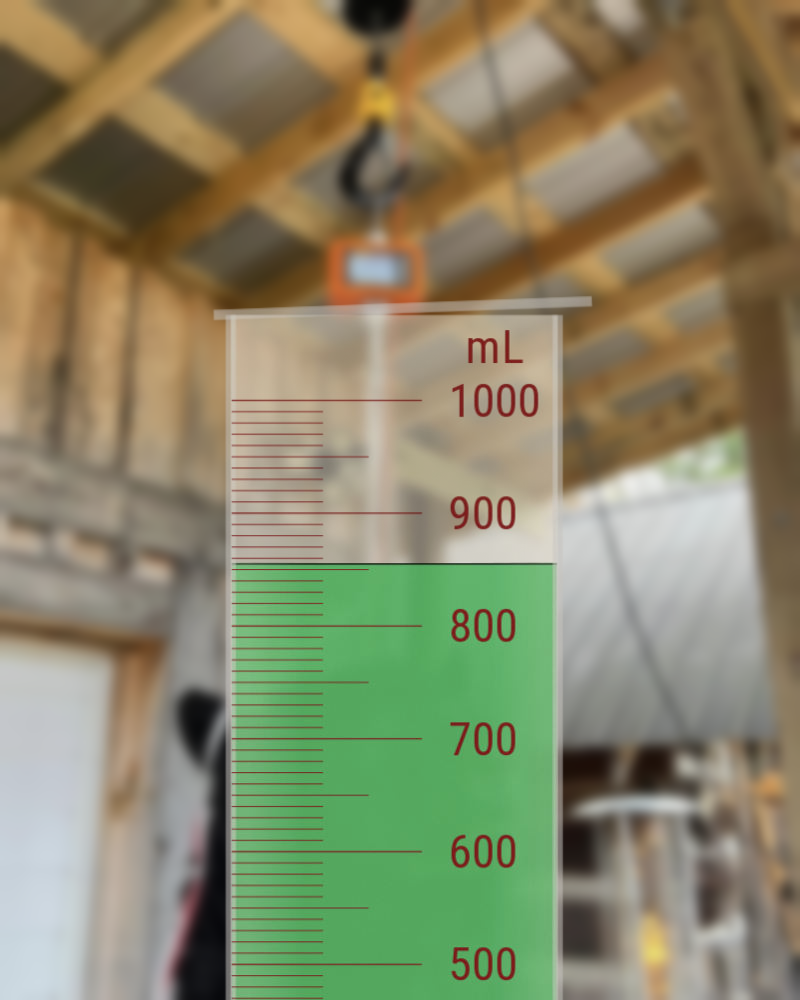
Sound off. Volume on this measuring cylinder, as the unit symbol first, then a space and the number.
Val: mL 855
